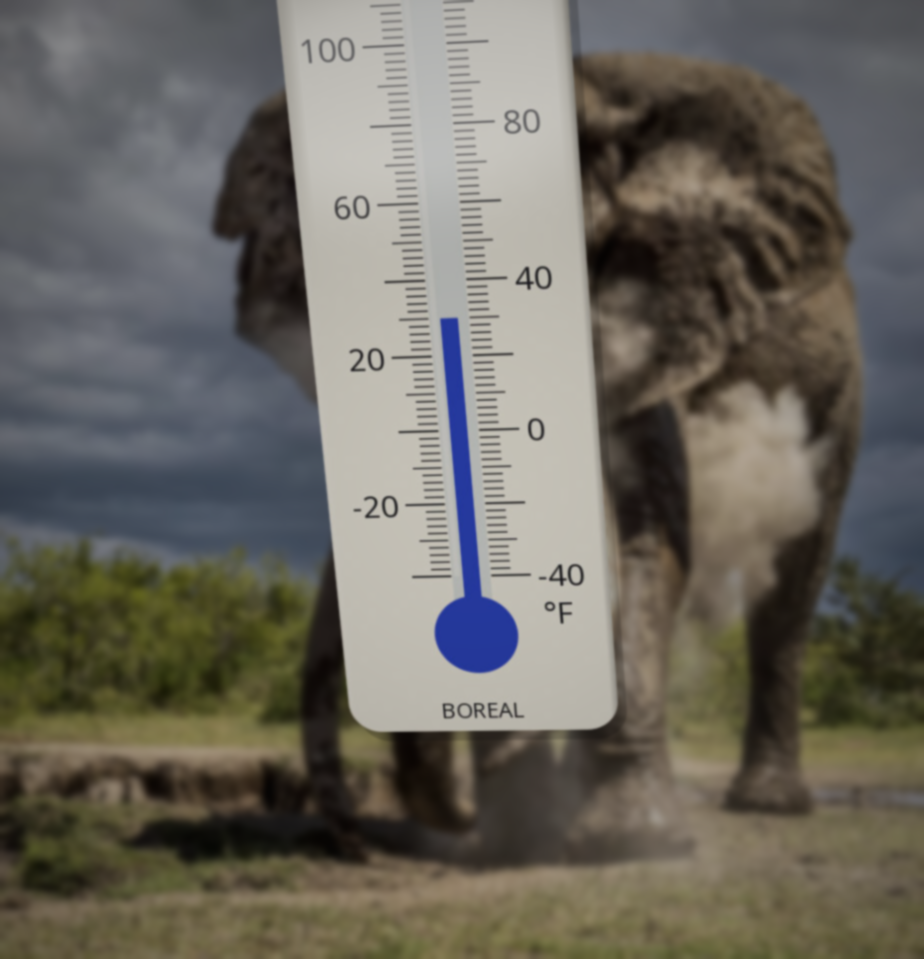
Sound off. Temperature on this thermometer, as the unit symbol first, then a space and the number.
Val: °F 30
